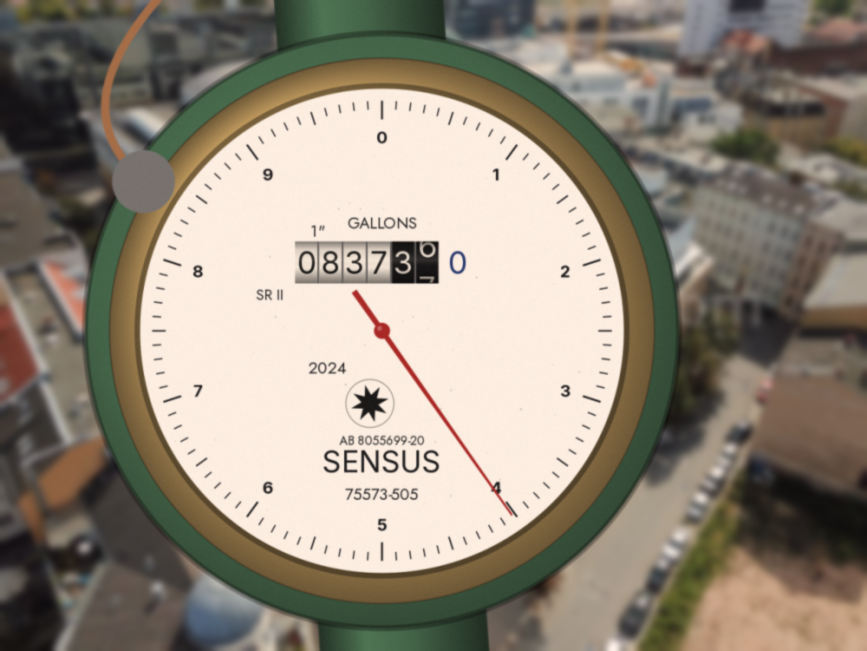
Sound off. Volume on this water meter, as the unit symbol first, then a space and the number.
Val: gal 837364.0
